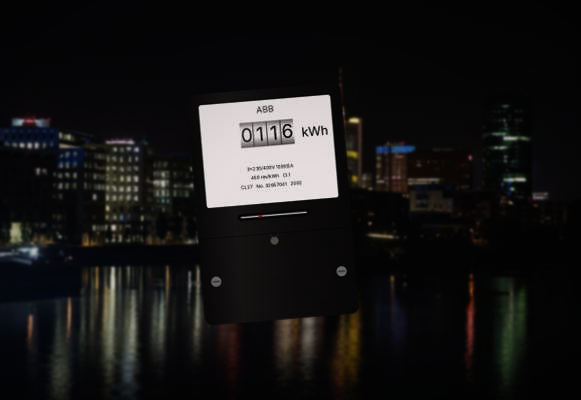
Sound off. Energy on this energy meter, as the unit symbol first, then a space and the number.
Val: kWh 116
